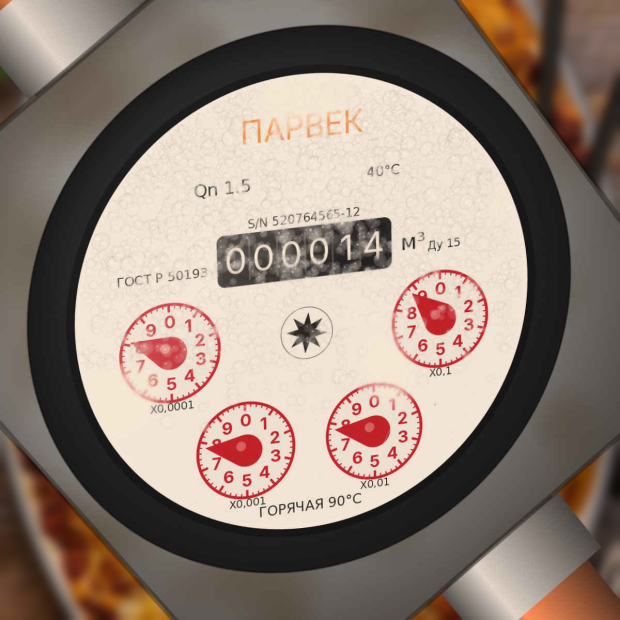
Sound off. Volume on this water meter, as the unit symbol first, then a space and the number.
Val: m³ 14.8778
